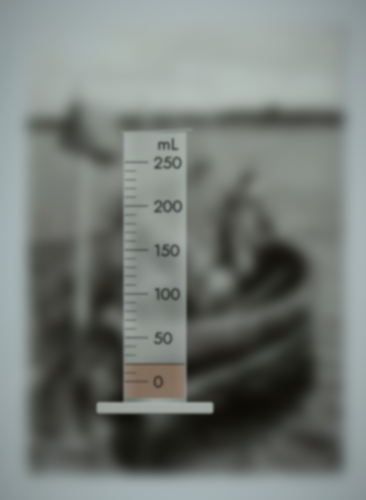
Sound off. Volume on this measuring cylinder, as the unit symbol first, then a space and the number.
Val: mL 20
